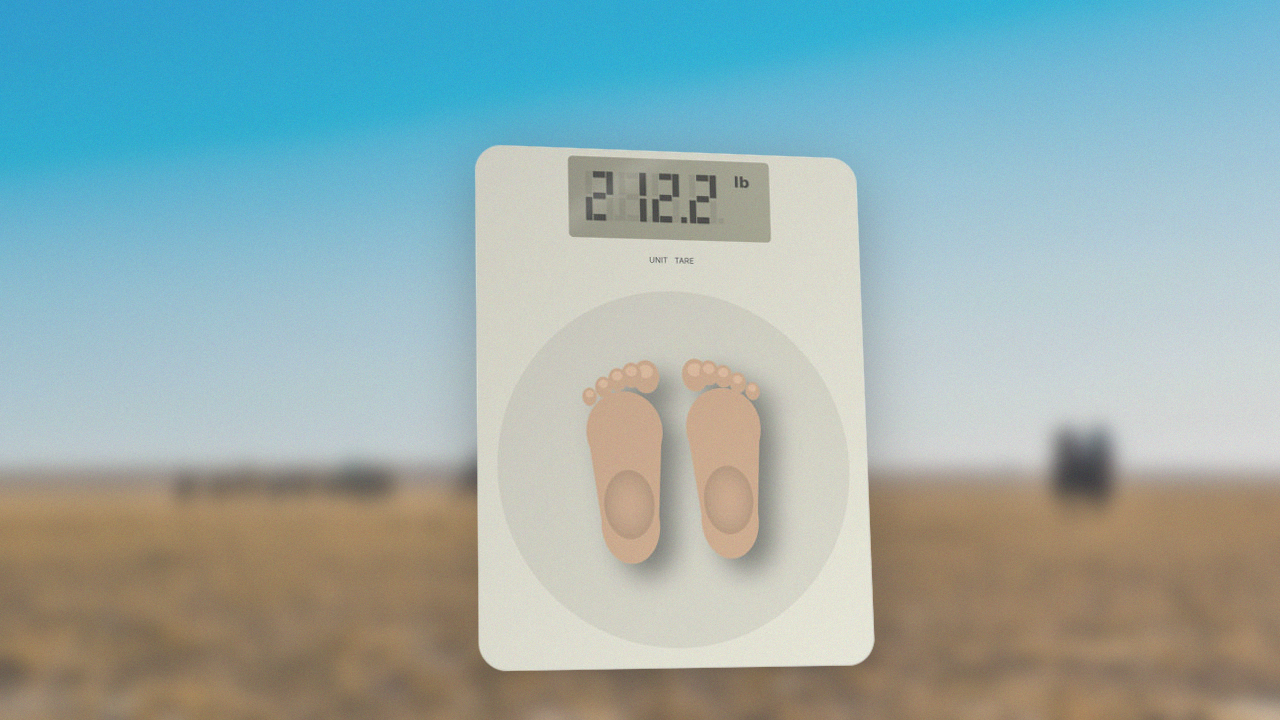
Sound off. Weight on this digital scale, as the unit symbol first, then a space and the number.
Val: lb 212.2
